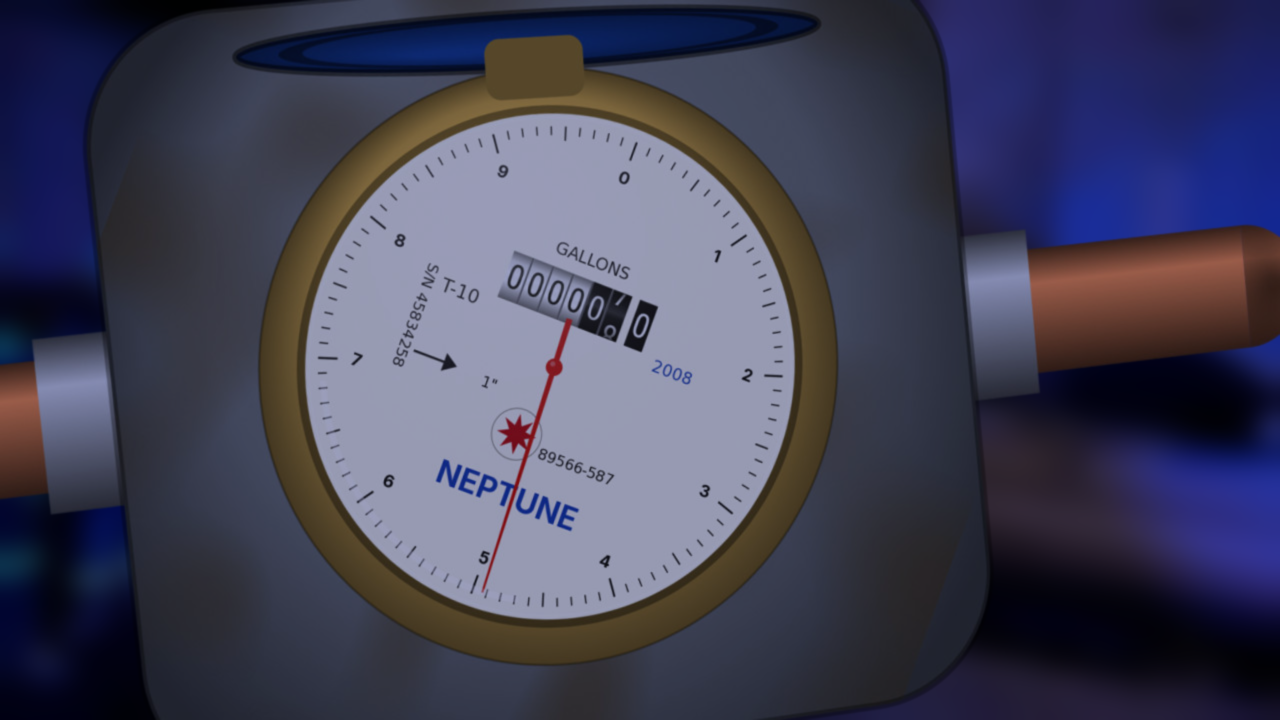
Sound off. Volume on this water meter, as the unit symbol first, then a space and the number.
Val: gal 74.9
